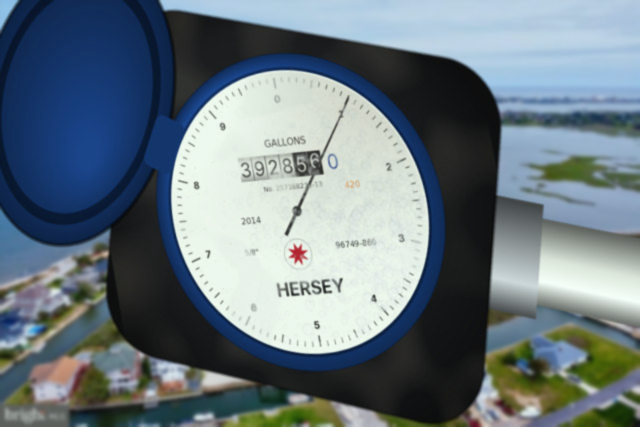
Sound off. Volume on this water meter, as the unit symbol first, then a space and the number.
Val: gal 3928561.0
